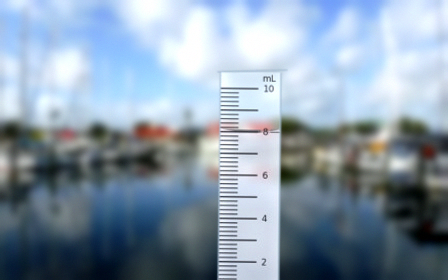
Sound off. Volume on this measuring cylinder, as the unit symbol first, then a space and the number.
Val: mL 8
